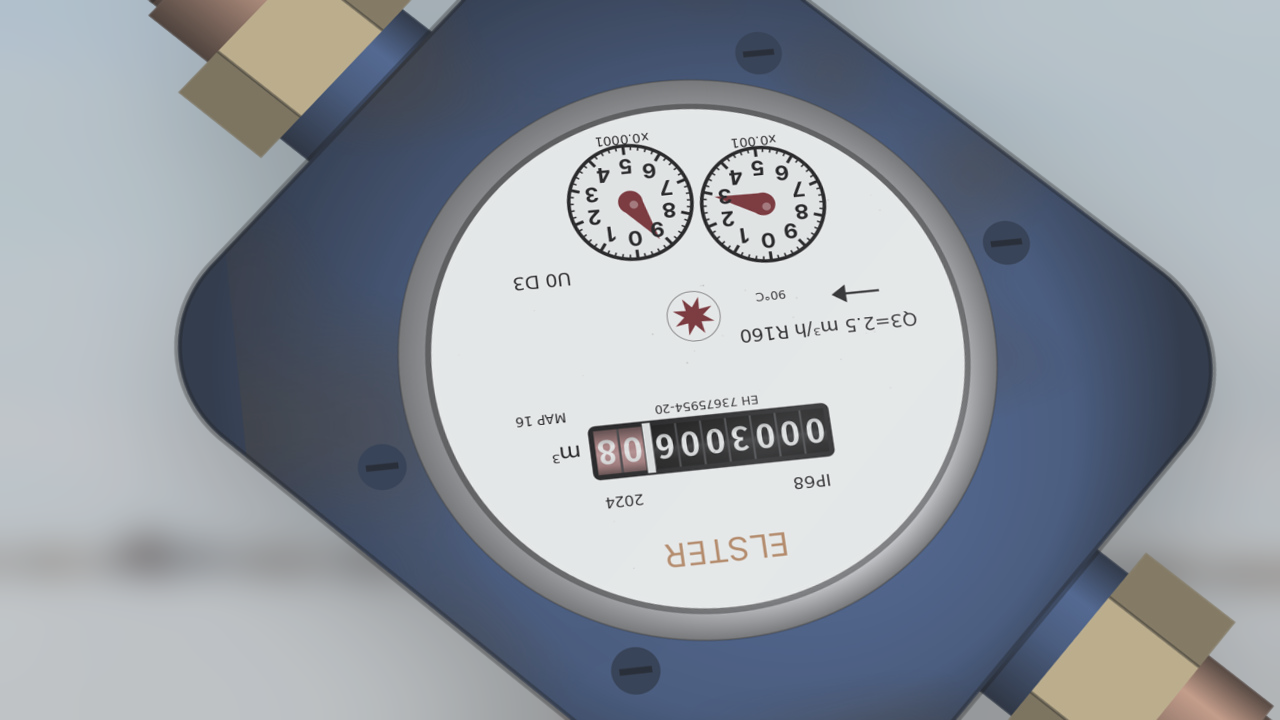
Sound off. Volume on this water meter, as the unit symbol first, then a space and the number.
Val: m³ 3006.0829
